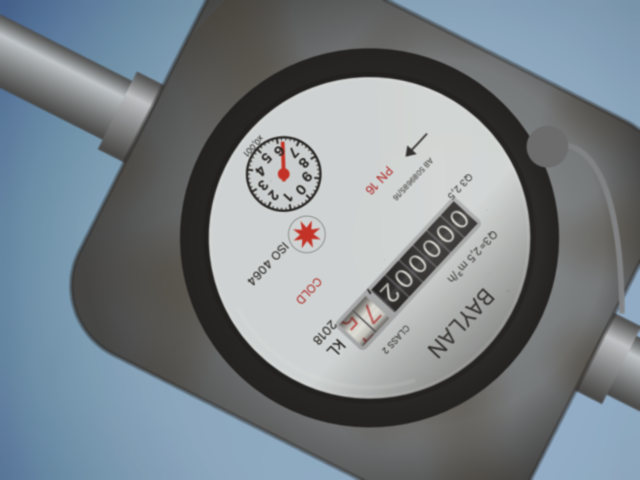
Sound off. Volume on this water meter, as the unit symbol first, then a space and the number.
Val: kL 2.746
